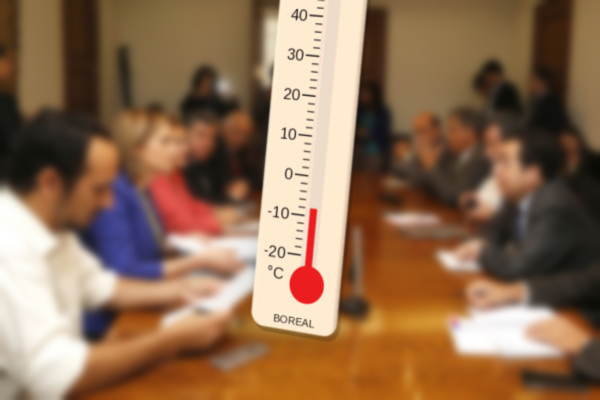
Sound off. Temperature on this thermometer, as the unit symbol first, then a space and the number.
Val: °C -8
